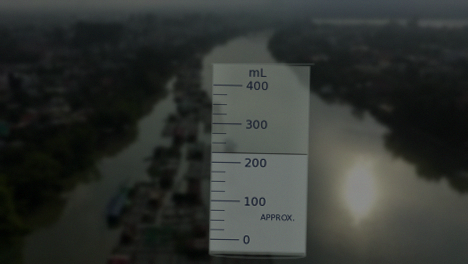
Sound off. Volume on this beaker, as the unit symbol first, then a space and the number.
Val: mL 225
